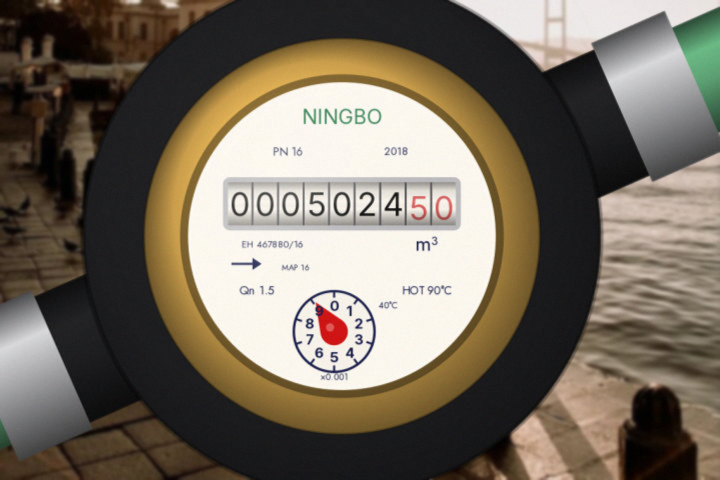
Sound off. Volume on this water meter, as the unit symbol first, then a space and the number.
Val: m³ 5024.499
